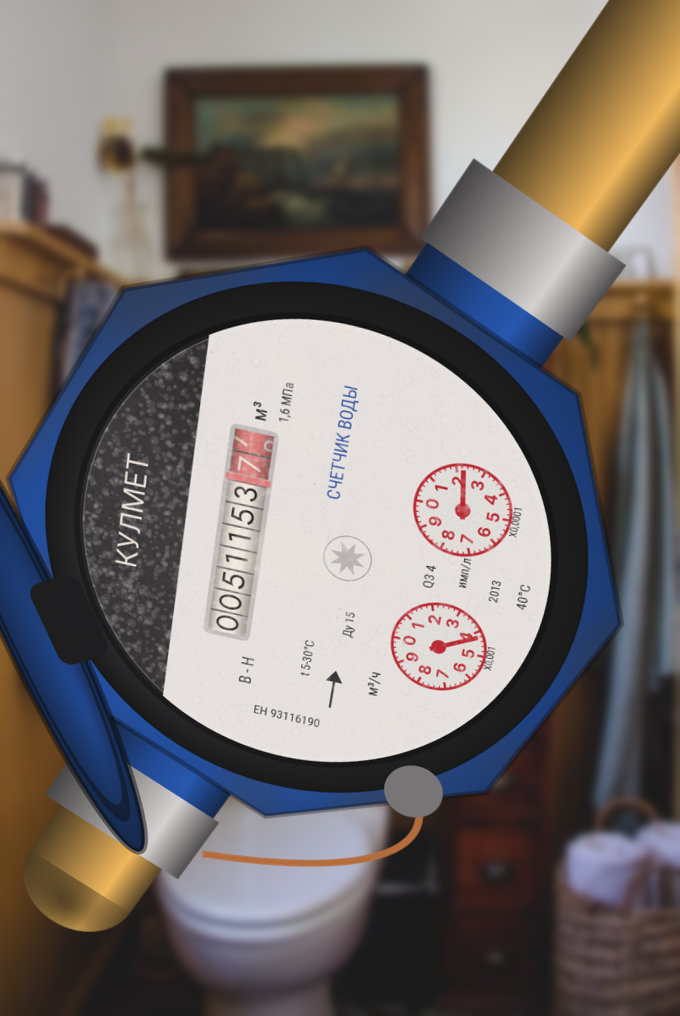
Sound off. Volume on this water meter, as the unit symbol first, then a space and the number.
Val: m³ 51153.7742
